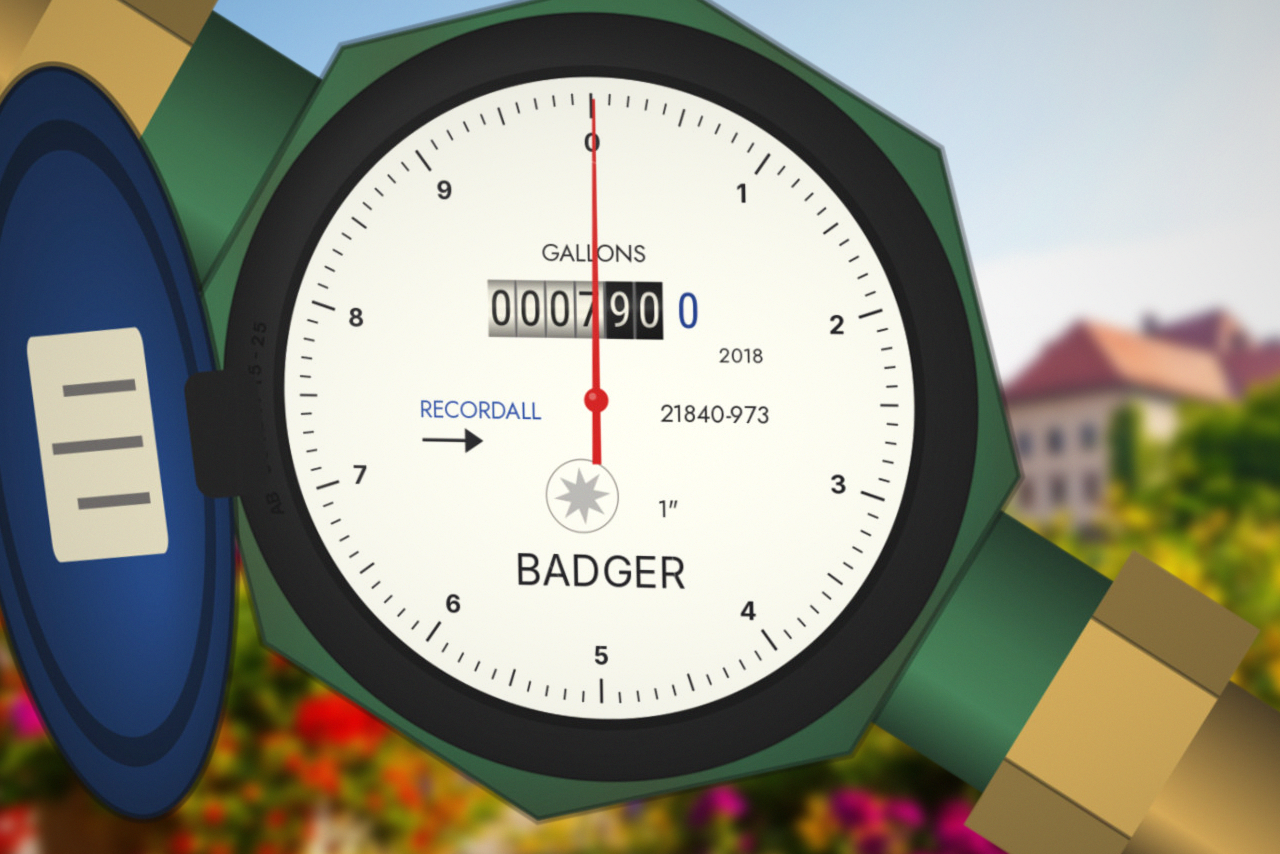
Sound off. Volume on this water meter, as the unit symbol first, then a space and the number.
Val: gal 7900.0
